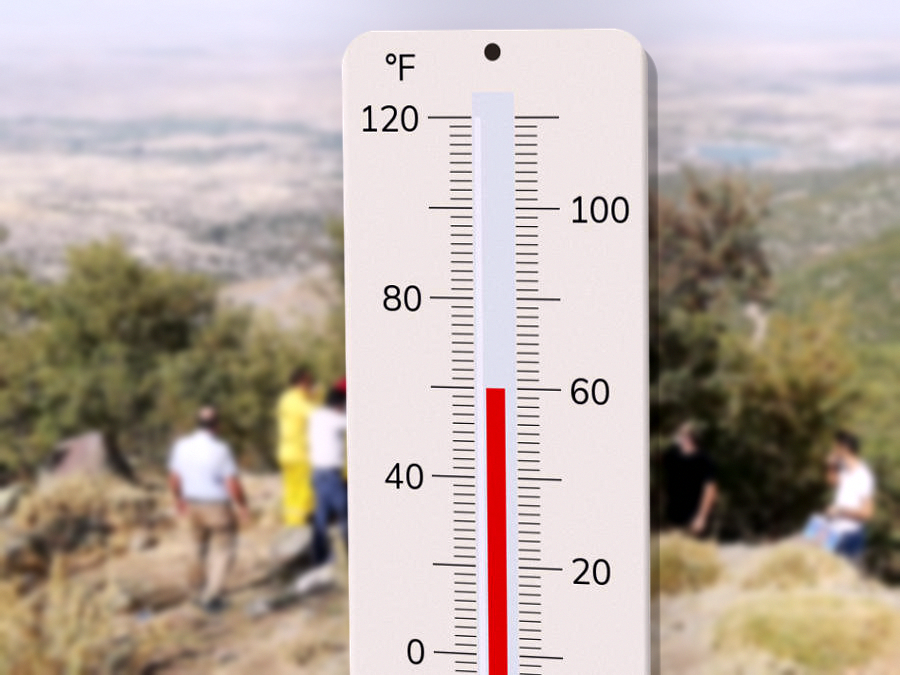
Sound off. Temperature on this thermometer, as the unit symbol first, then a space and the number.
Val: °F 60
